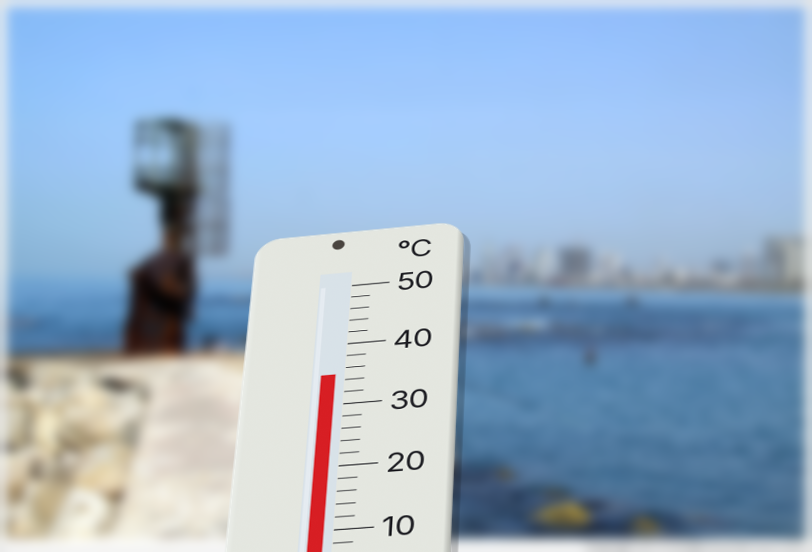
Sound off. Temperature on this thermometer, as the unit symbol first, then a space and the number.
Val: °C 35
